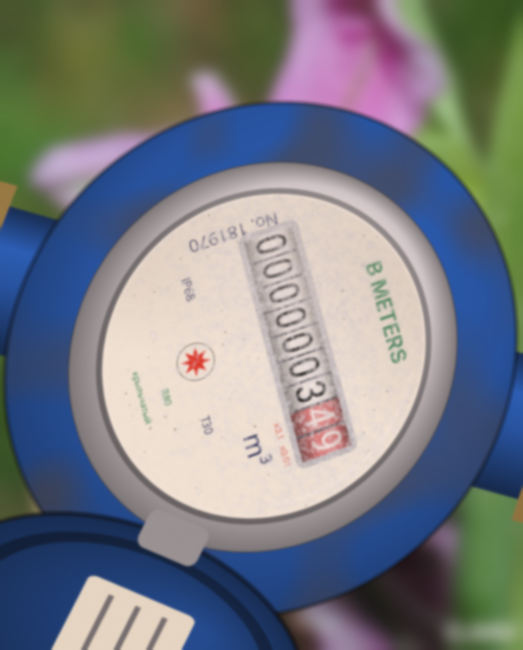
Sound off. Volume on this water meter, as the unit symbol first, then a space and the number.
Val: m³ 3.49
